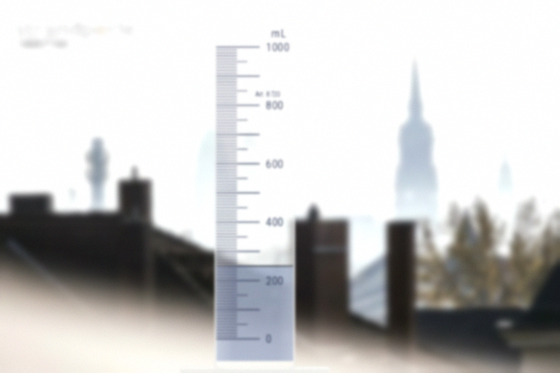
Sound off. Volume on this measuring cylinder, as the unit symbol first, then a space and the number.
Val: mL 250
